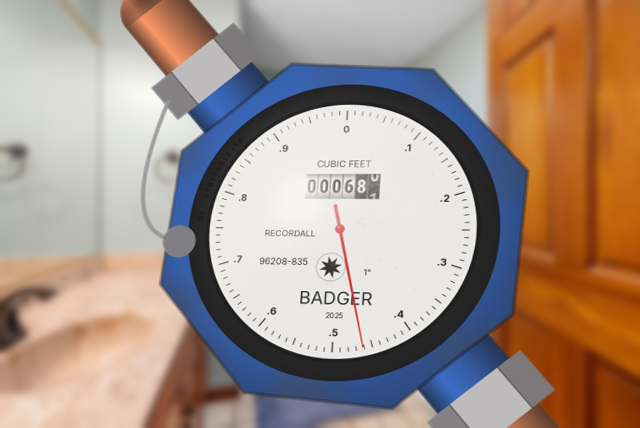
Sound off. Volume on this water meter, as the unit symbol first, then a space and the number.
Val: ft³ 680.46
